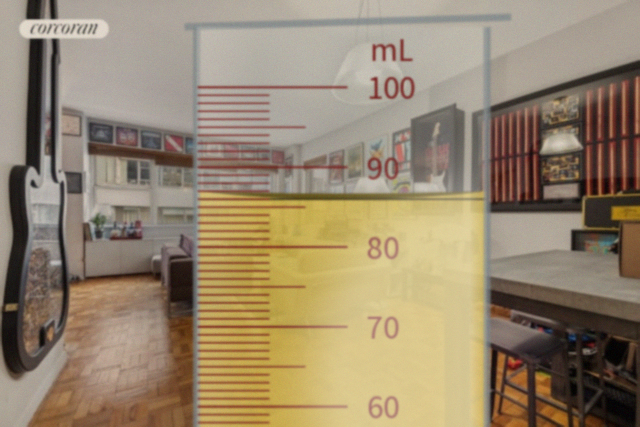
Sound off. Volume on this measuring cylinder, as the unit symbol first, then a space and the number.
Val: mL 86
